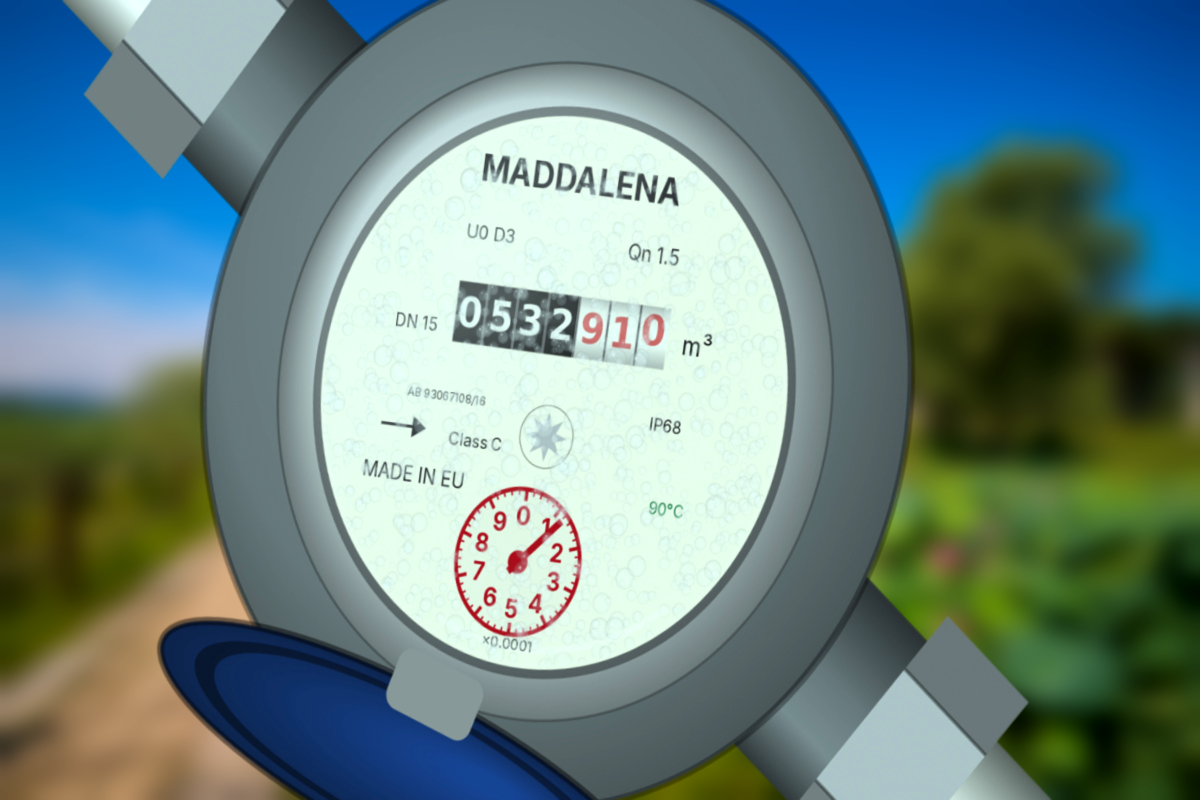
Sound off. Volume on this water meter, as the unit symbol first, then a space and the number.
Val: m³ 532.9101
